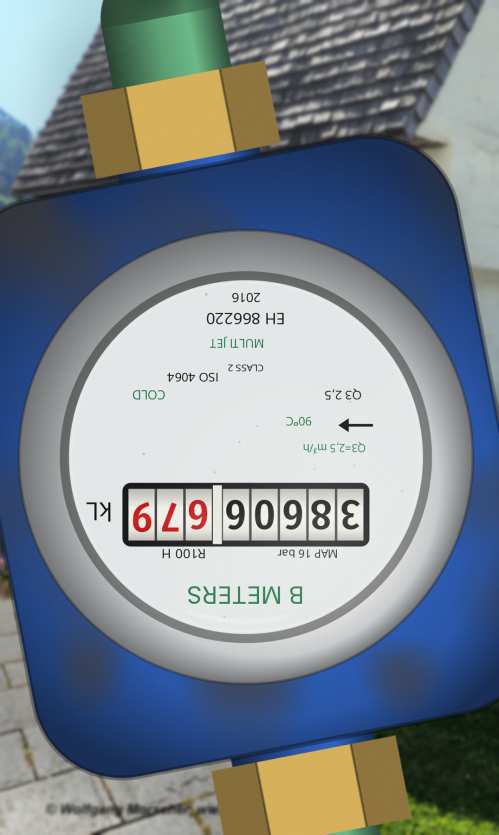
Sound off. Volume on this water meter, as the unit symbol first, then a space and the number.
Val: kL 38606.679
